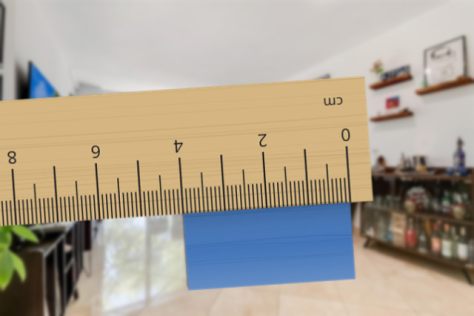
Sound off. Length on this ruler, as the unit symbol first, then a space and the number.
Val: cm 4
